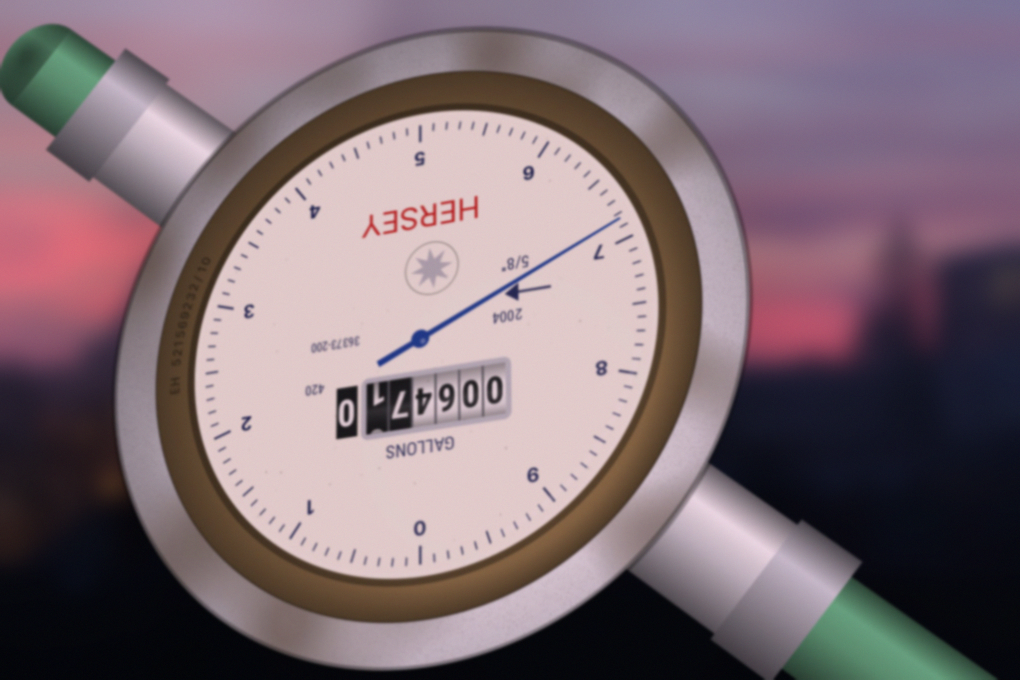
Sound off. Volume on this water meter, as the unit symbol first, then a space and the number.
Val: gal 64706.8
